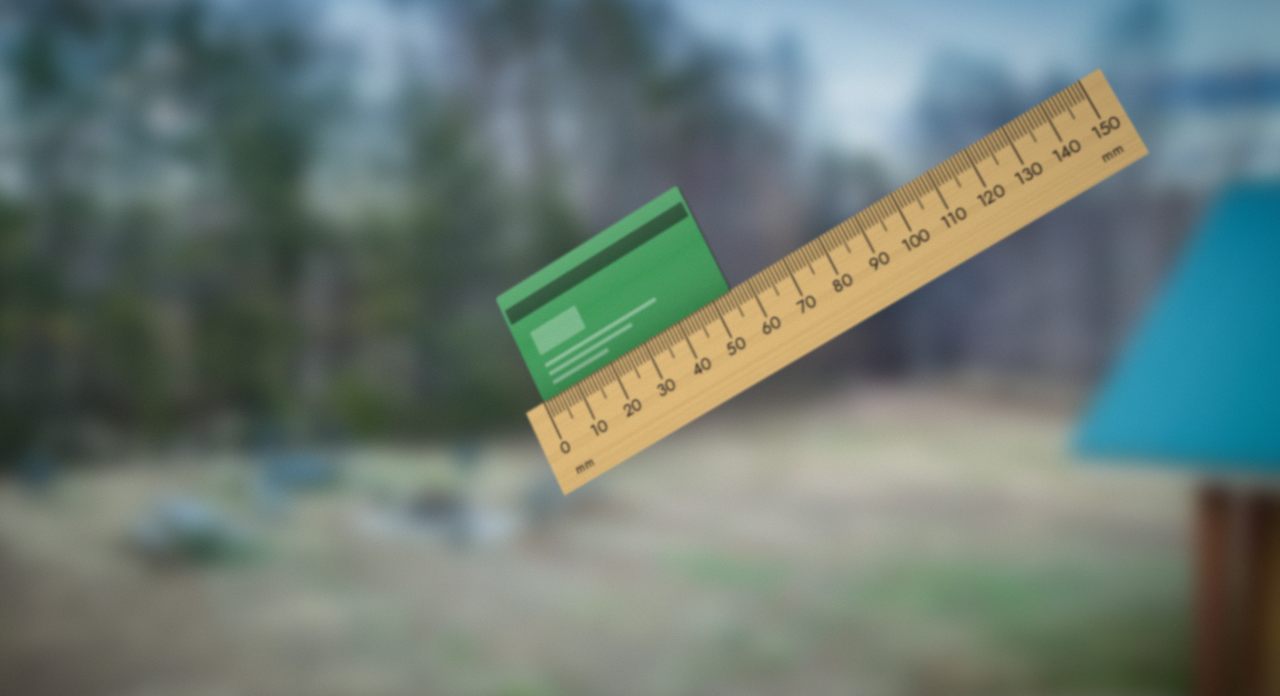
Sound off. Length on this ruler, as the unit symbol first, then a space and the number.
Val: mm 55
